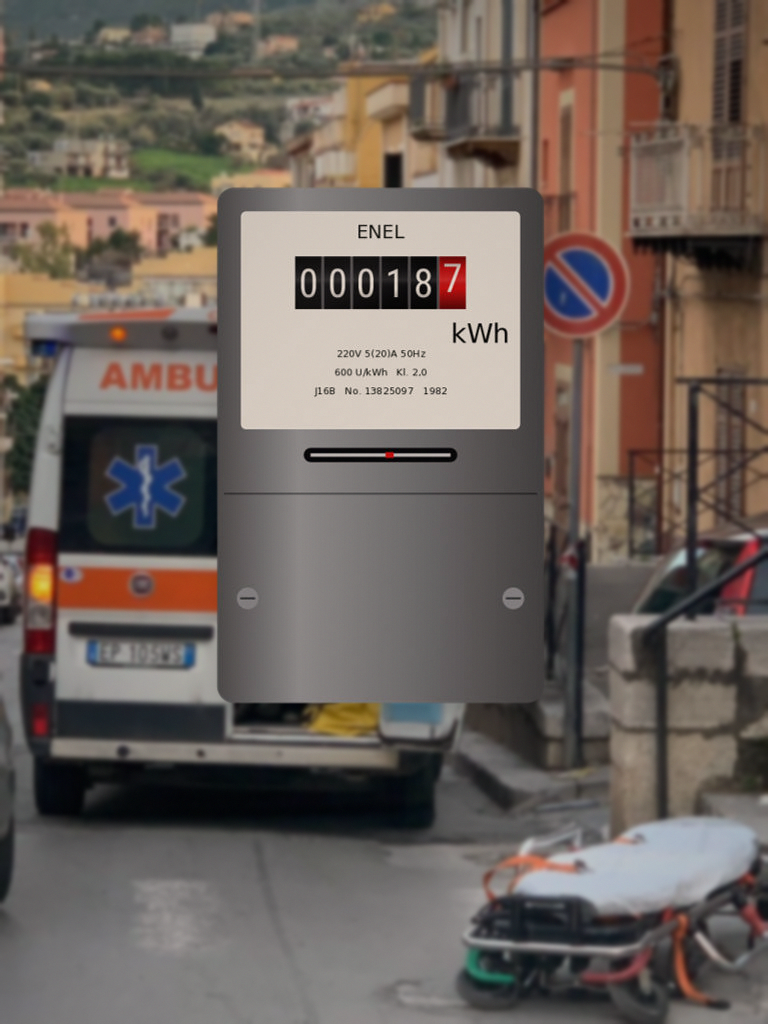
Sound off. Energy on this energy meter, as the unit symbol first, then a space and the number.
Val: kWh 18.7
